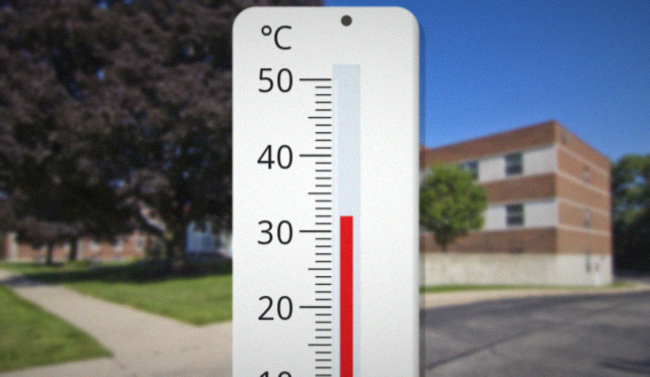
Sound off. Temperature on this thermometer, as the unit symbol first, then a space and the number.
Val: °C 32
